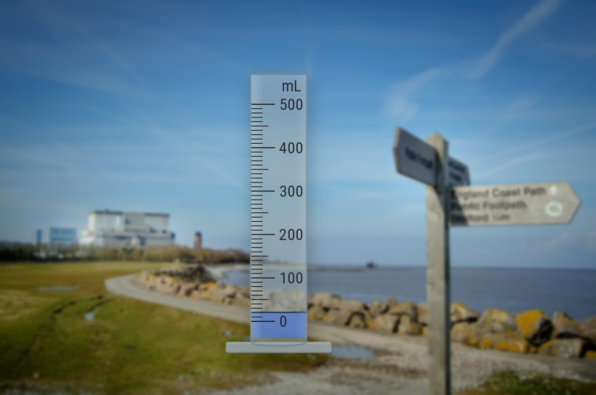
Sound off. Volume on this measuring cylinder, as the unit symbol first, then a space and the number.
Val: mL 20
